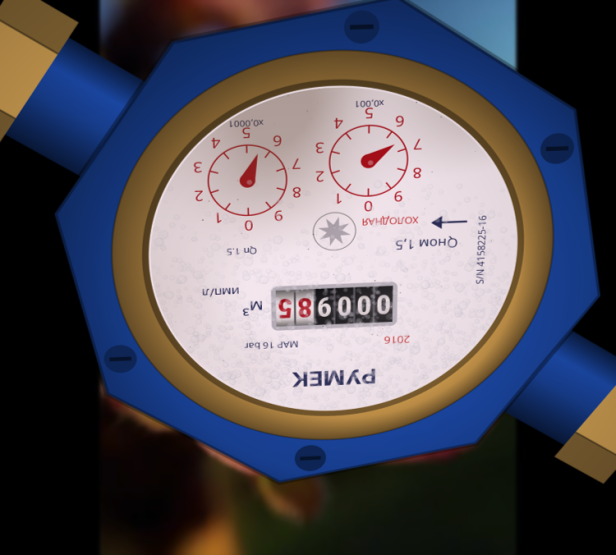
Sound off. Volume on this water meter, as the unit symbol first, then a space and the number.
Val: m³ 9.8565
